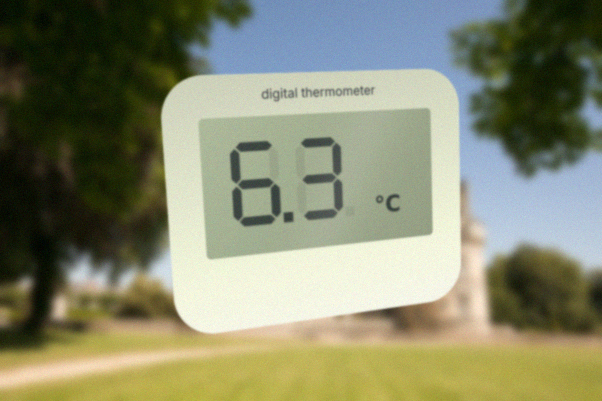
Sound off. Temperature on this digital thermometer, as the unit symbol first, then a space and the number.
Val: °C 6.3
